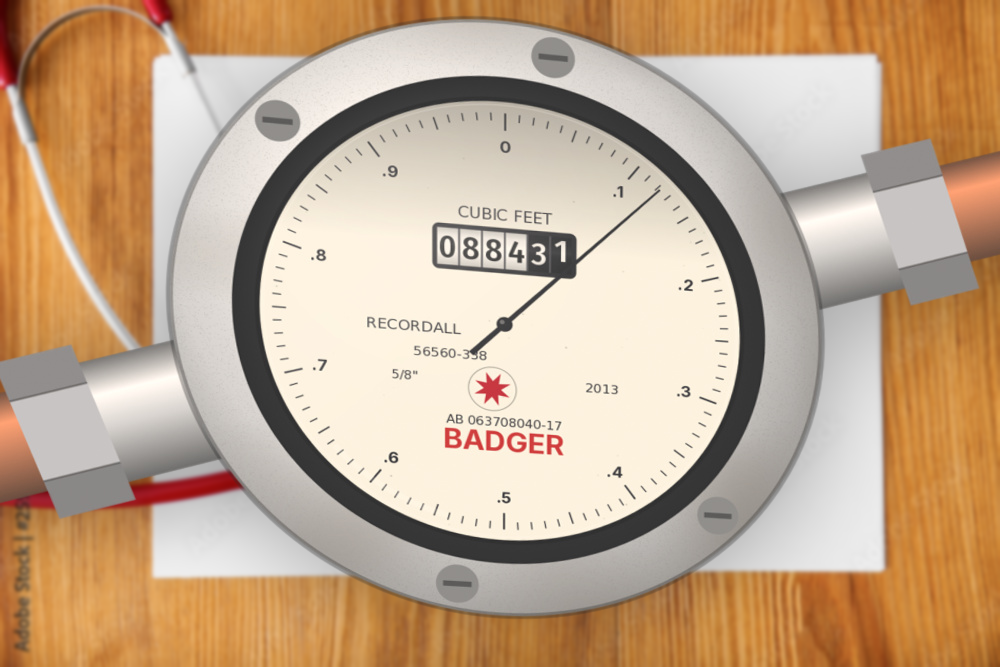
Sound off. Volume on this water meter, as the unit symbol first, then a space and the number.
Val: ft³ 88431.12
